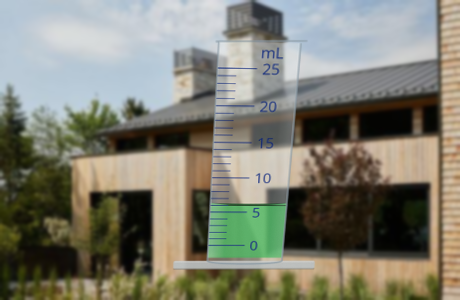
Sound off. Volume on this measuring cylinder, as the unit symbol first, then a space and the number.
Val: mL 6
